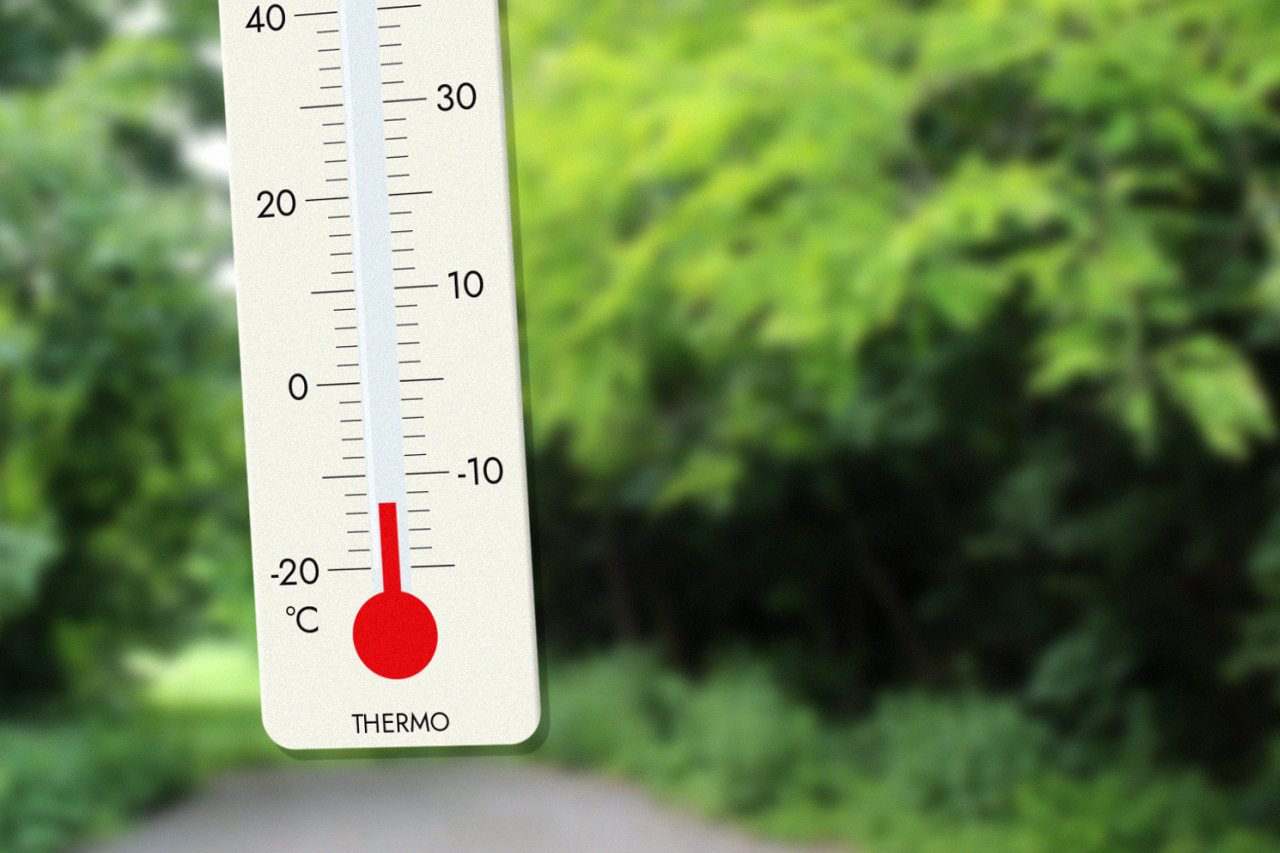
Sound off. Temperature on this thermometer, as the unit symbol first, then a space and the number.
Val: °C -13
